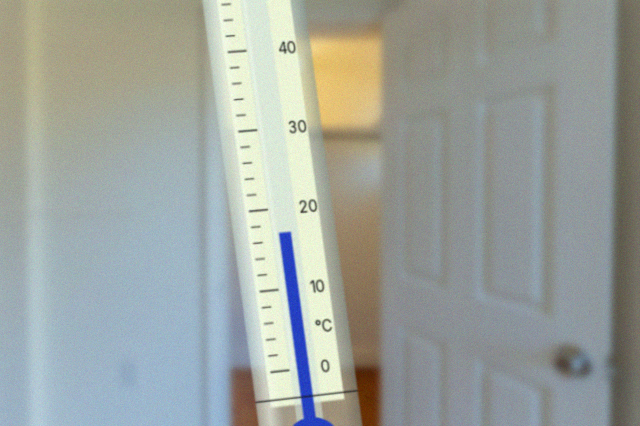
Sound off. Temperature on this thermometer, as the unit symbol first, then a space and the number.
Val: °C 17
